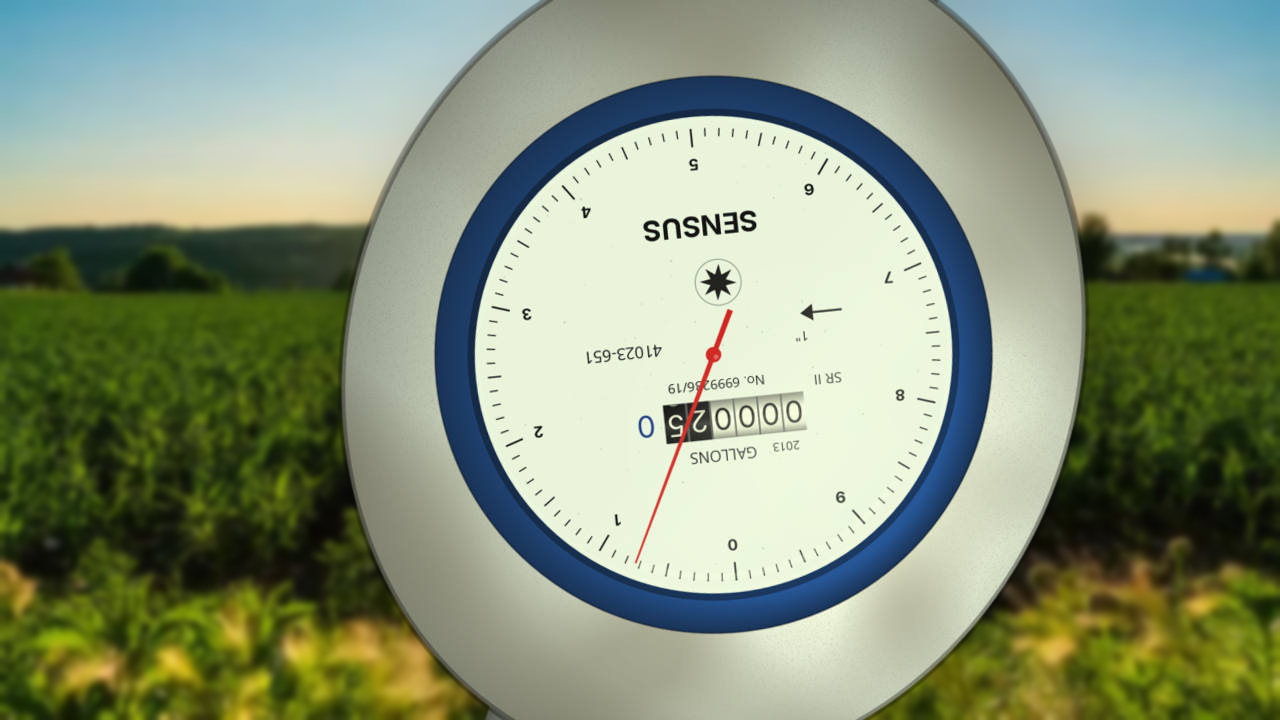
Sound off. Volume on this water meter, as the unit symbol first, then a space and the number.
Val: gal 250.7
